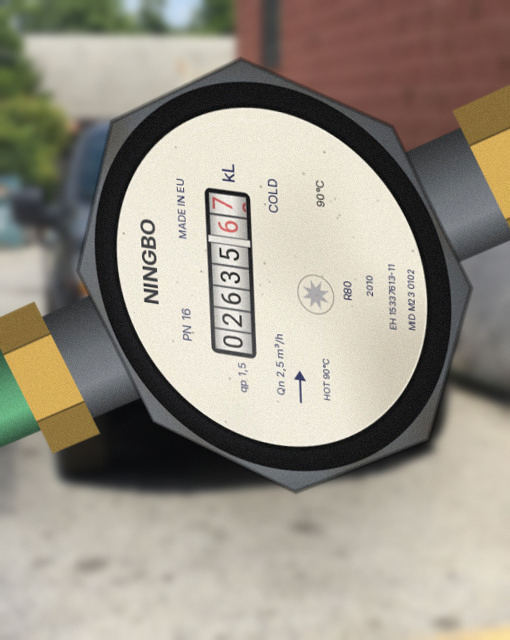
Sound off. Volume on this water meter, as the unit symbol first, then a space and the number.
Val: kL 2635.67
